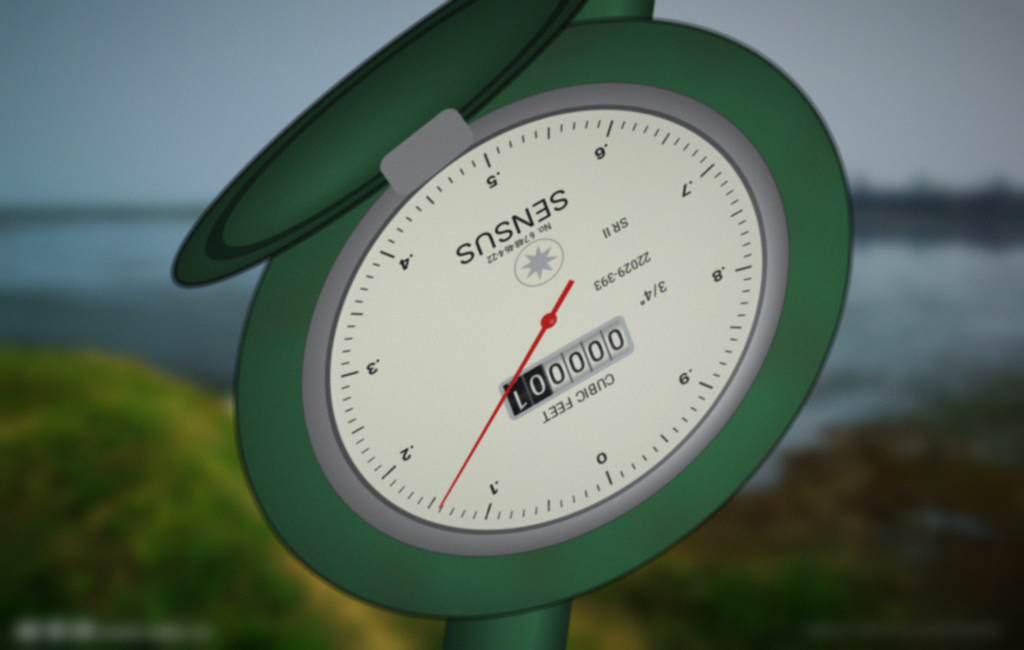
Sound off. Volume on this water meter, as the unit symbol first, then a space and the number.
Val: ft³ 1.14
